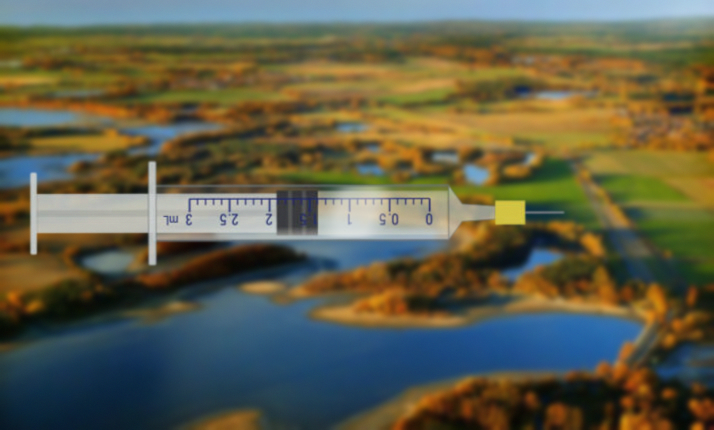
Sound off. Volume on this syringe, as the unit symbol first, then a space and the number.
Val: mL 1.4
